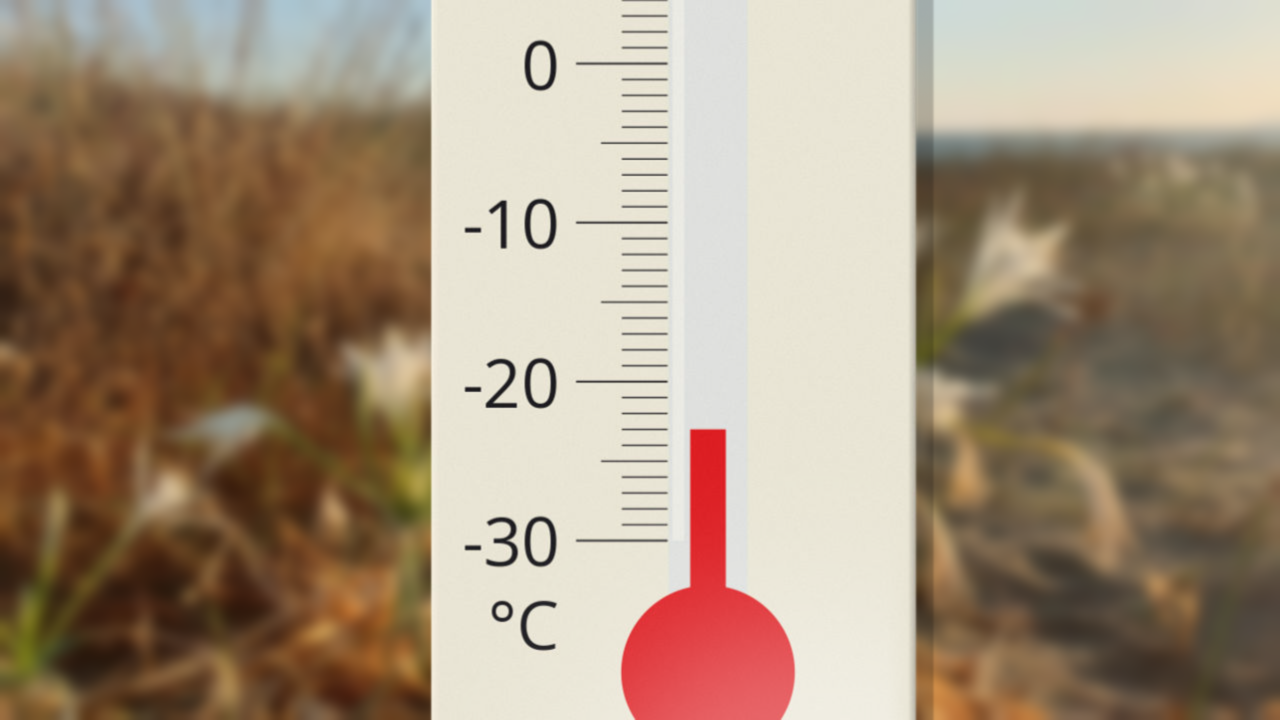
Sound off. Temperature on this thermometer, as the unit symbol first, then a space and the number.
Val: °C -23
